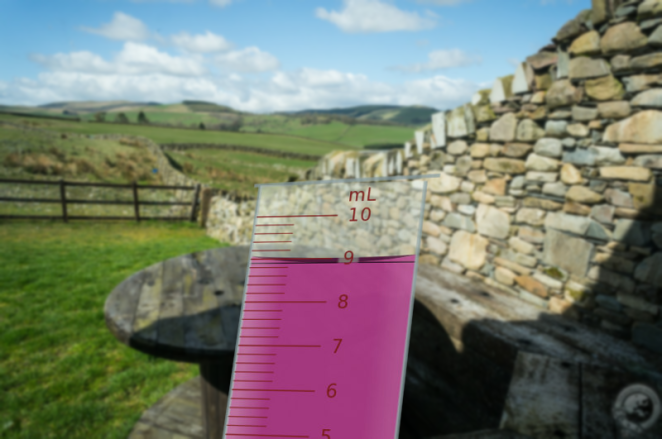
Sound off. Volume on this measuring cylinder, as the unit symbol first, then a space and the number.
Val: mL 8.9
